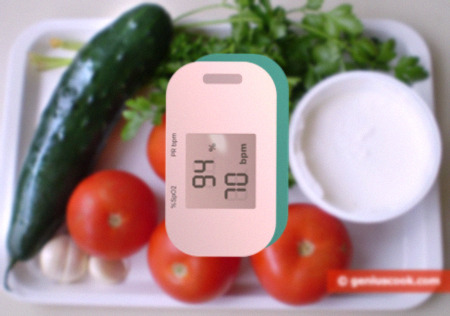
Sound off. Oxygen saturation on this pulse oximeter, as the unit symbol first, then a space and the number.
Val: % 94
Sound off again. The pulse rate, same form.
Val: bpm 70
